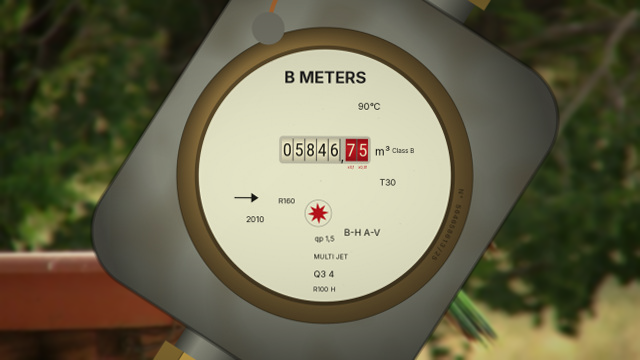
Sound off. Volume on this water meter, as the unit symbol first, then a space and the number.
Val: m³ 5846.75
